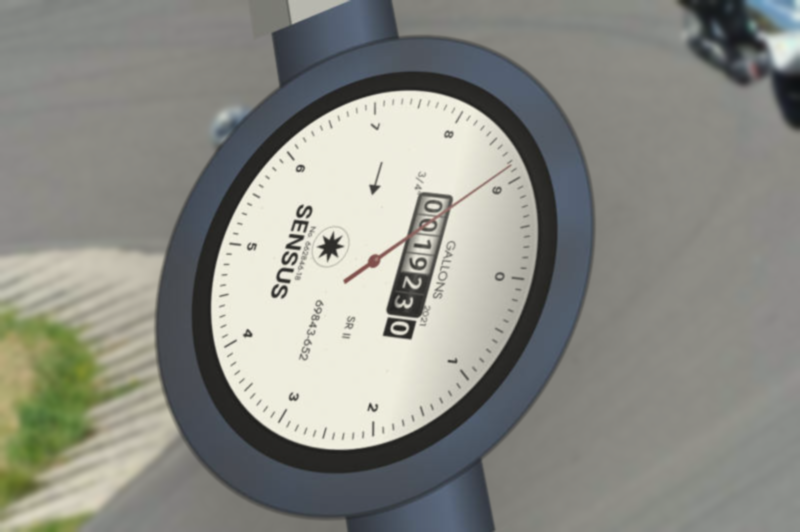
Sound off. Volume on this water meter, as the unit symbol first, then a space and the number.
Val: gal 19228.8
